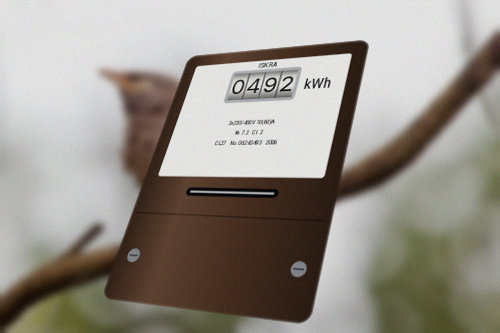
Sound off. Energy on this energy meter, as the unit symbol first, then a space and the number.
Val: kWh 492
